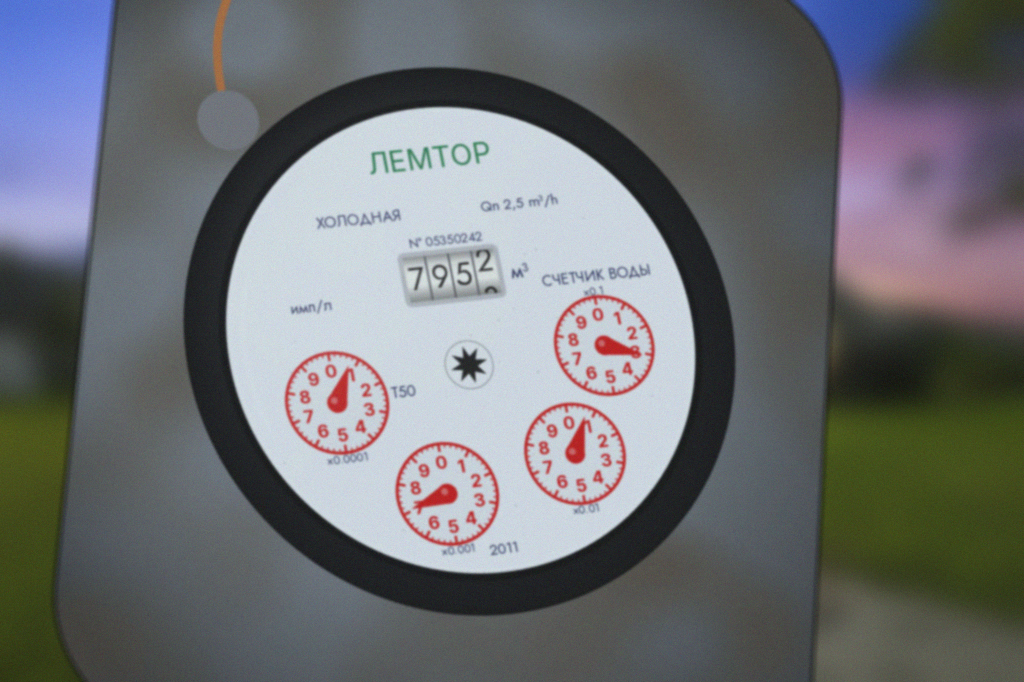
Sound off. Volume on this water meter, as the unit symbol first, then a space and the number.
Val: m³ 7952.3070
